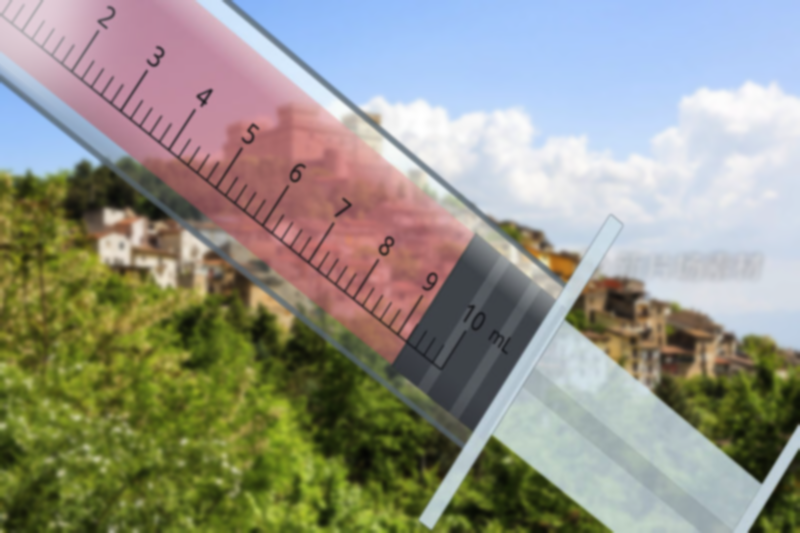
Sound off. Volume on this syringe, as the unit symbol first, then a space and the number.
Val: mL 9.2
